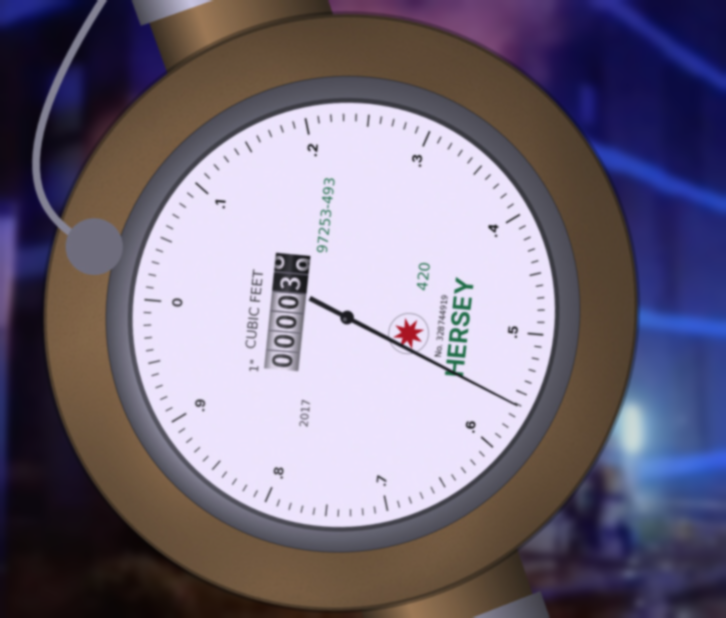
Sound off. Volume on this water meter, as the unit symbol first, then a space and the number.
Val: ft³ 38.56
